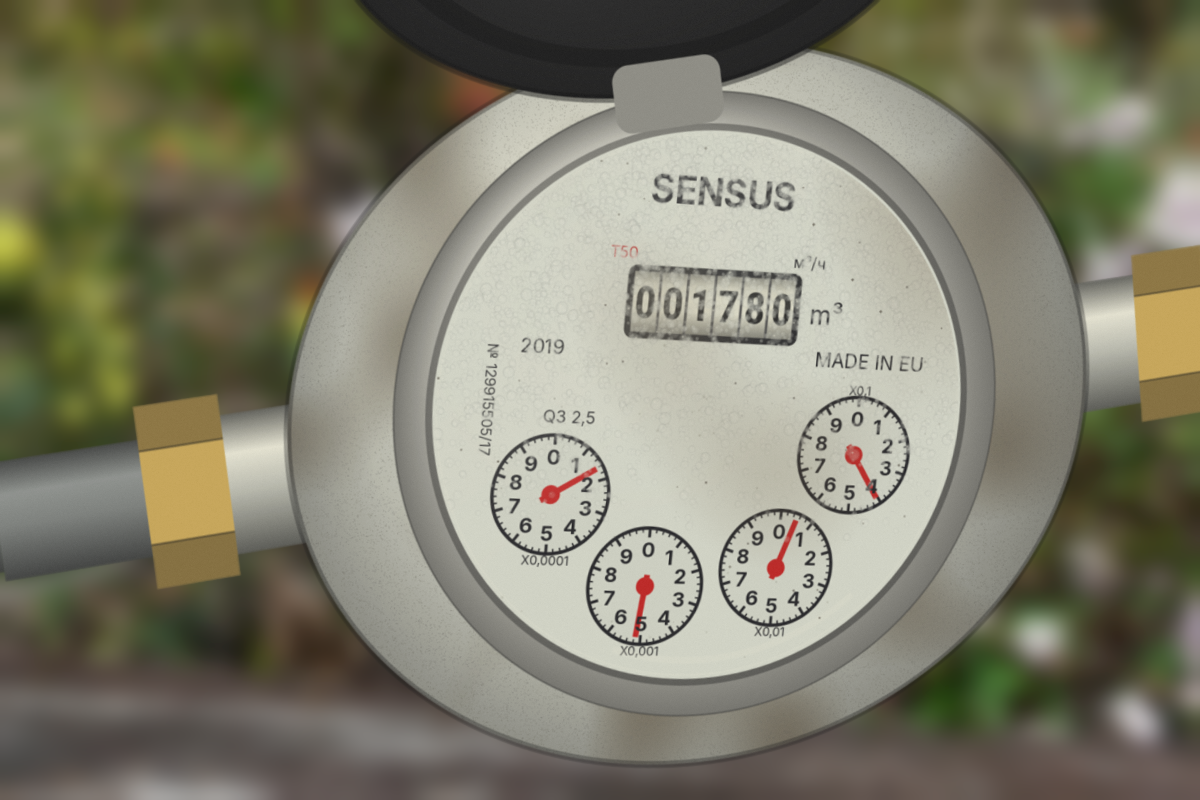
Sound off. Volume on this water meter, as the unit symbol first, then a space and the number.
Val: m³ 1780.4051
